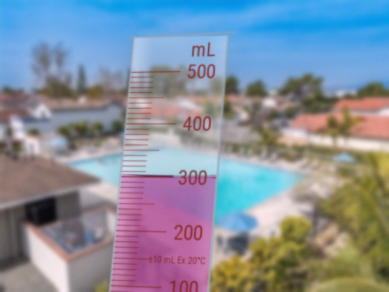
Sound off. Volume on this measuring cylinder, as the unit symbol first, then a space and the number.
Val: mL 300
